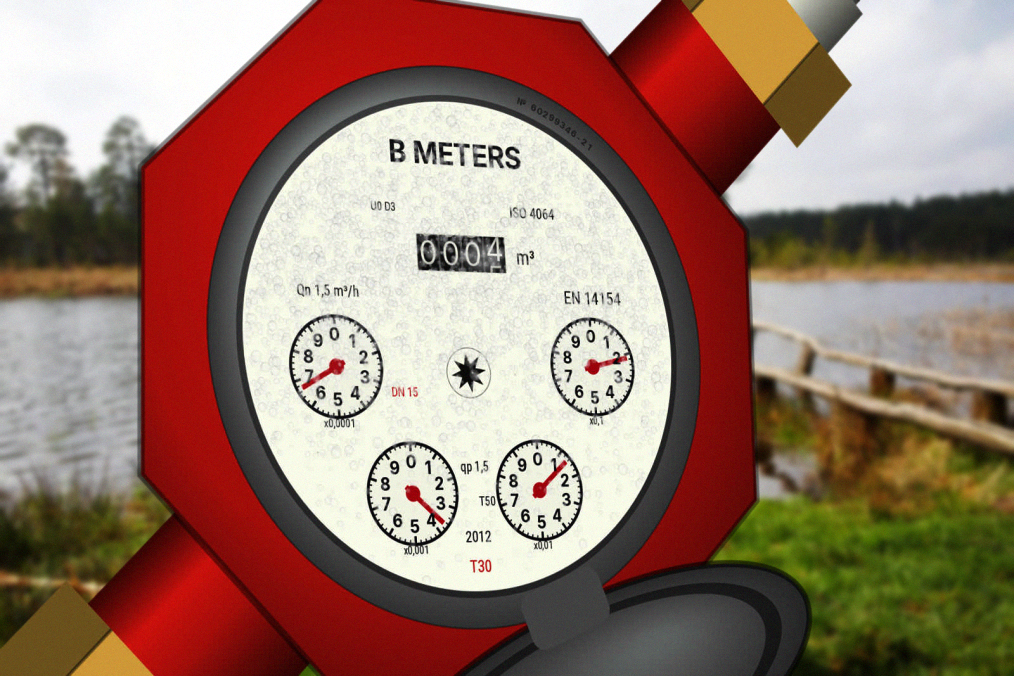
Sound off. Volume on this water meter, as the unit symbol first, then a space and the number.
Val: m³ 4.2136
